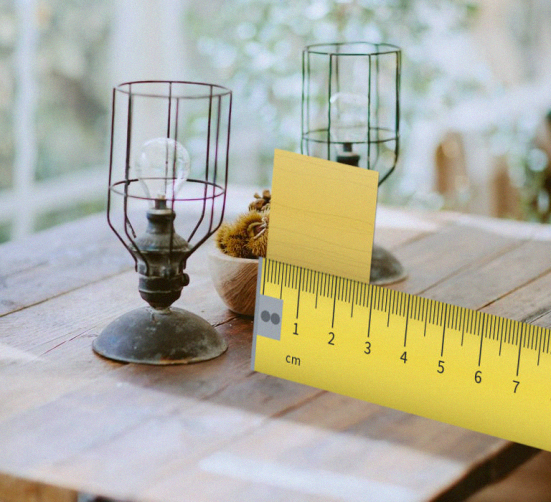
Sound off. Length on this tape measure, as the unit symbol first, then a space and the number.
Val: cm 2.9
